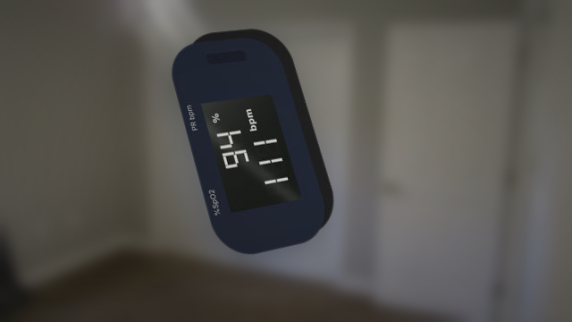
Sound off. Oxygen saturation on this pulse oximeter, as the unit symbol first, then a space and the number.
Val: % 94
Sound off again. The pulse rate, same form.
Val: bpm 111
